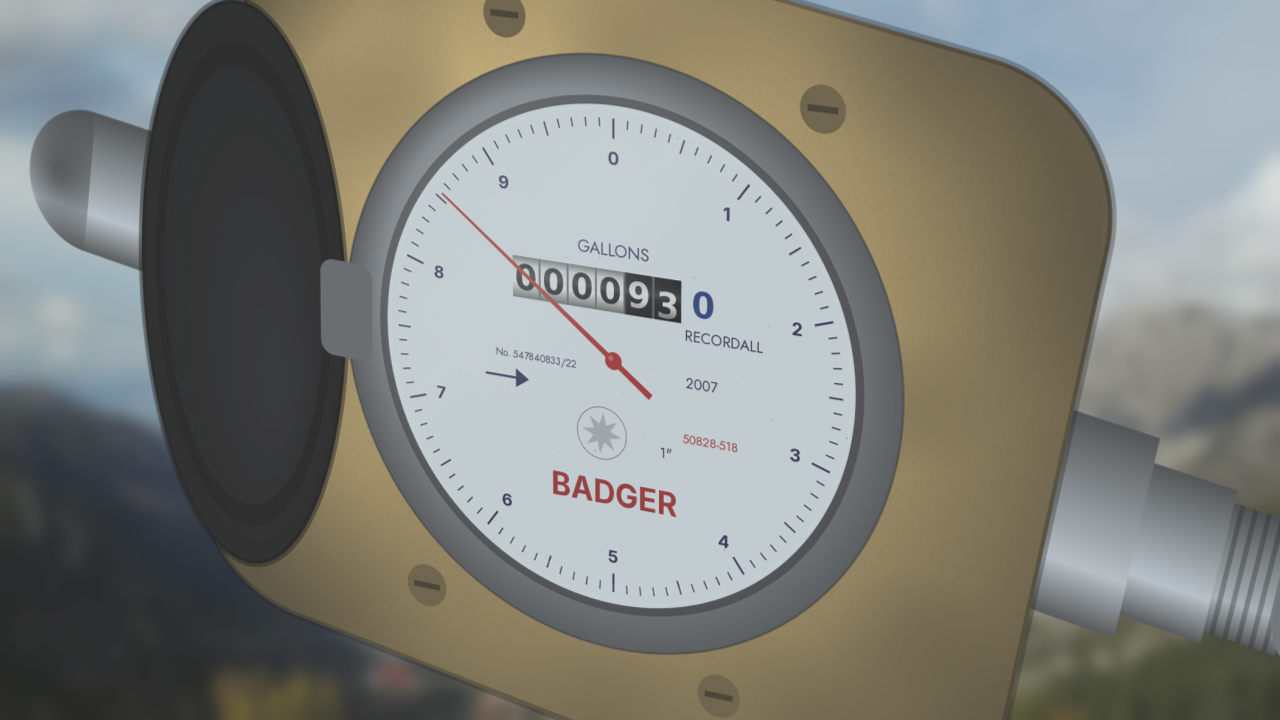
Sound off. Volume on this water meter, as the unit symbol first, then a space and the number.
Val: gal 928.5
